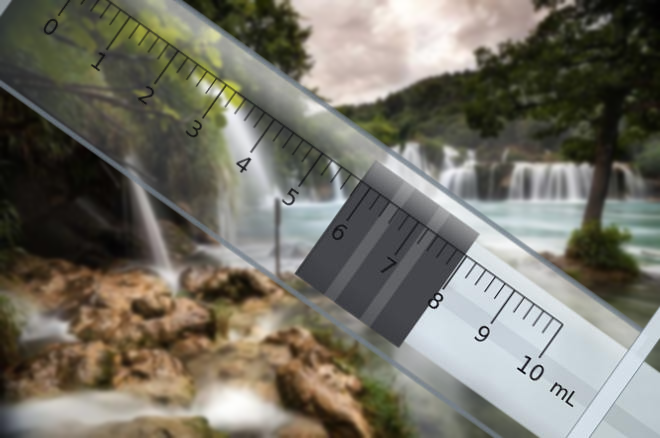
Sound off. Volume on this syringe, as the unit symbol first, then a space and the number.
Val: mL 5.8
